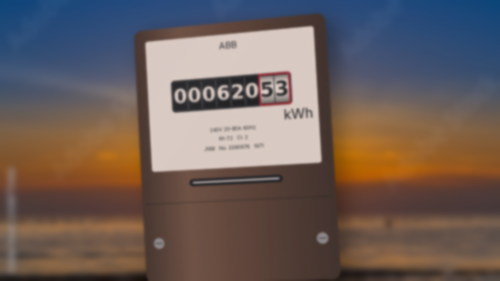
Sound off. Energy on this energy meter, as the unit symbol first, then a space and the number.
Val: kWh 620.53
